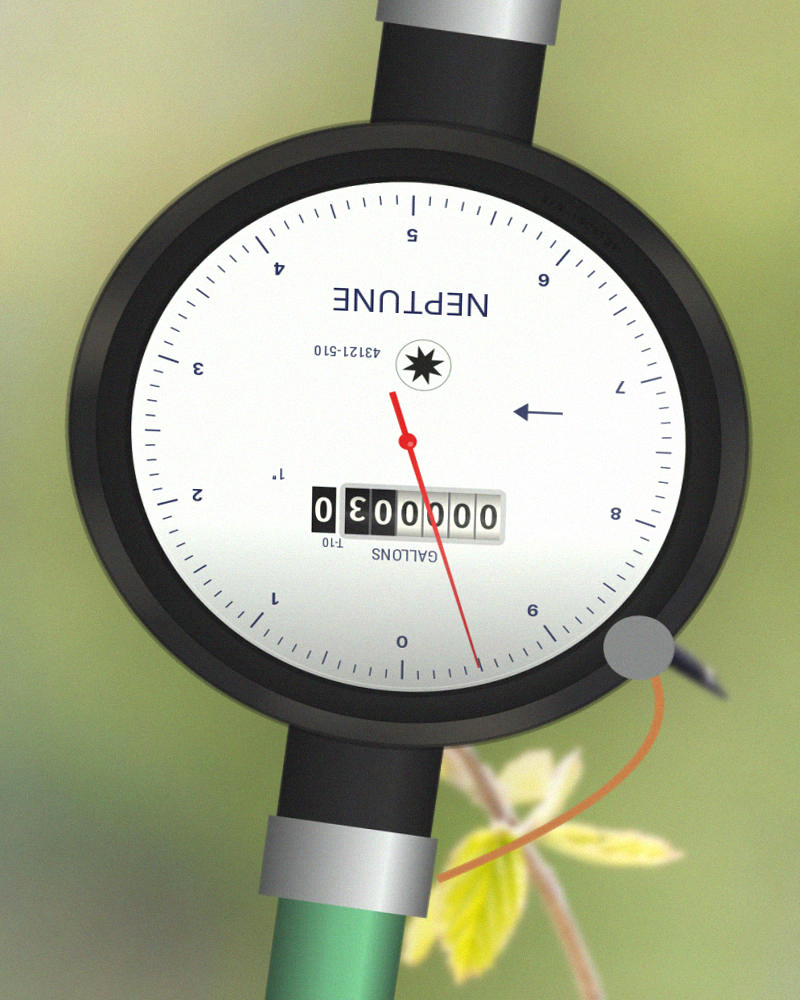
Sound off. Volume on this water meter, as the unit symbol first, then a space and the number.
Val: gal 29.5
